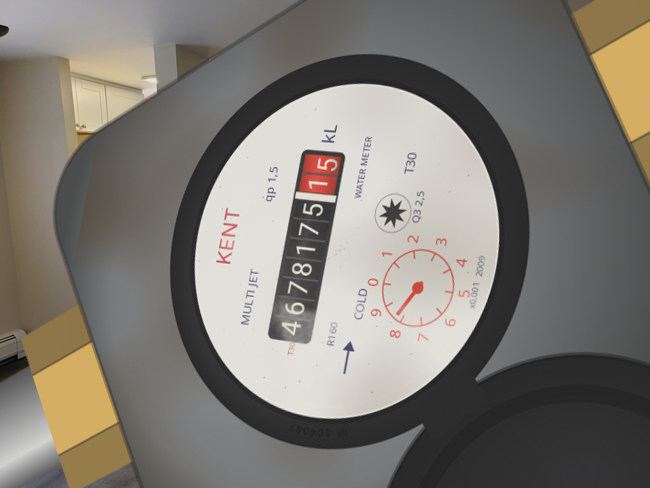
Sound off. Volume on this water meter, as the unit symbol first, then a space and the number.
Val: kL 4678175.148
